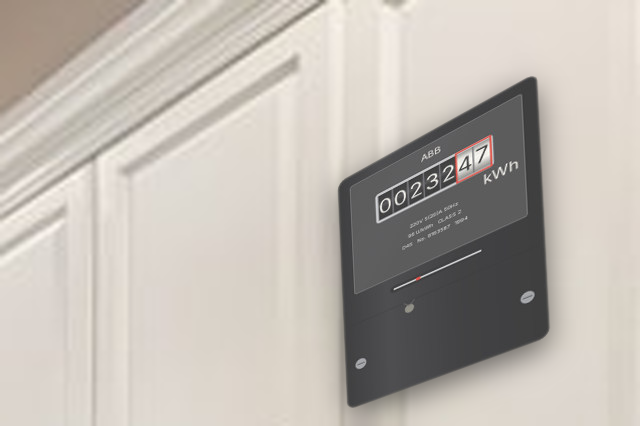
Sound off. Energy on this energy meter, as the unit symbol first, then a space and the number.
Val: kWh 232.47
